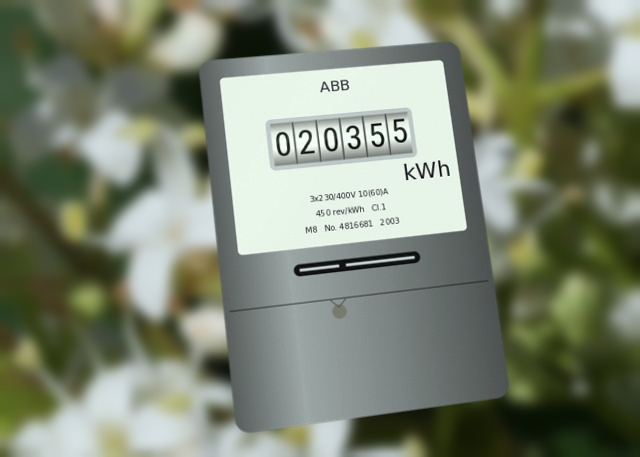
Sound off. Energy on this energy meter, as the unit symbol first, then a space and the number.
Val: kWh 20355
